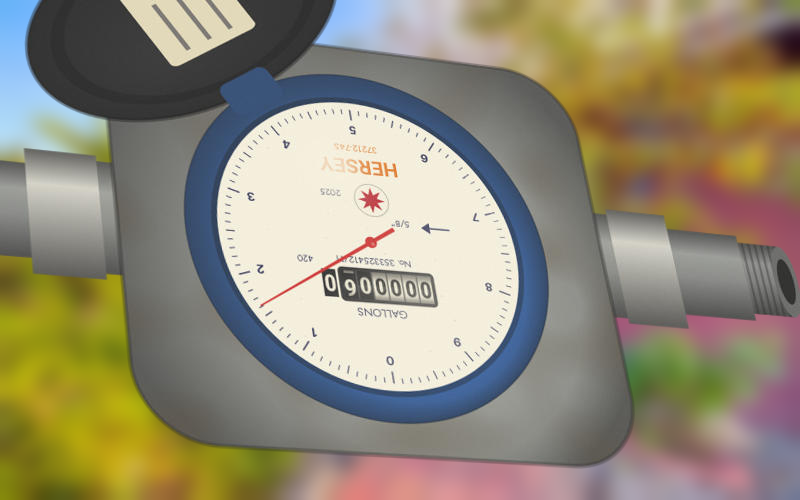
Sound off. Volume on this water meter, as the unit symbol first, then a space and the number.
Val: gal 61.6
